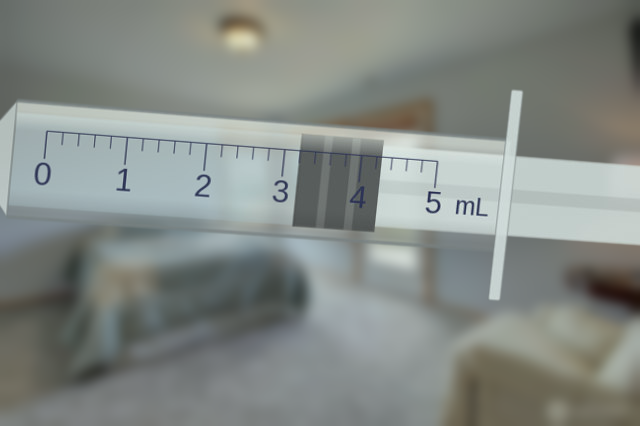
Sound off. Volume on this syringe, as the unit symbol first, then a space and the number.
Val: mL 3.2
